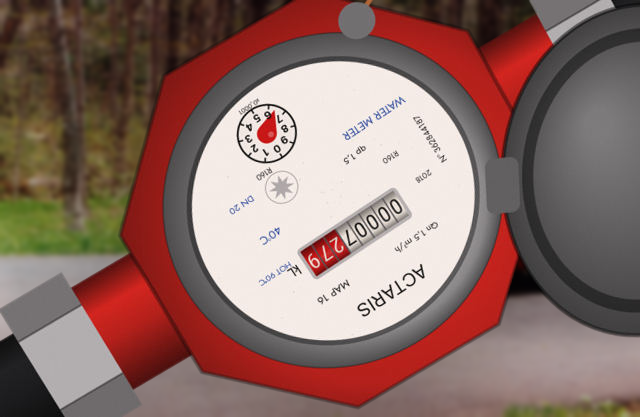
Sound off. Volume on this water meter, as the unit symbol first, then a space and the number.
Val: kL 7.2796
